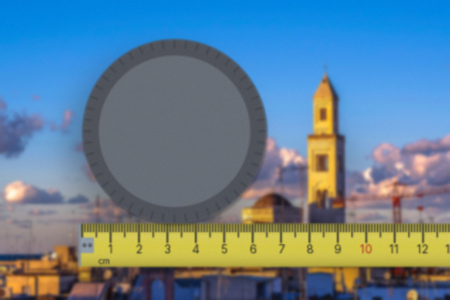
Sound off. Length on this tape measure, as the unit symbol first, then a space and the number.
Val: cm 6.5
